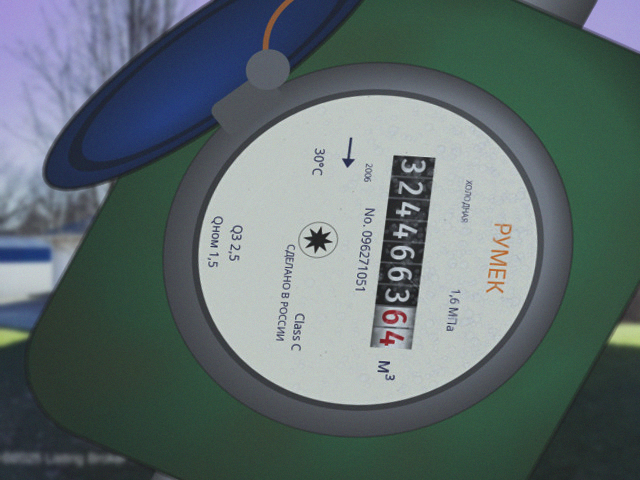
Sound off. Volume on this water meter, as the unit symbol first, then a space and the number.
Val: m³ 3244663.64
